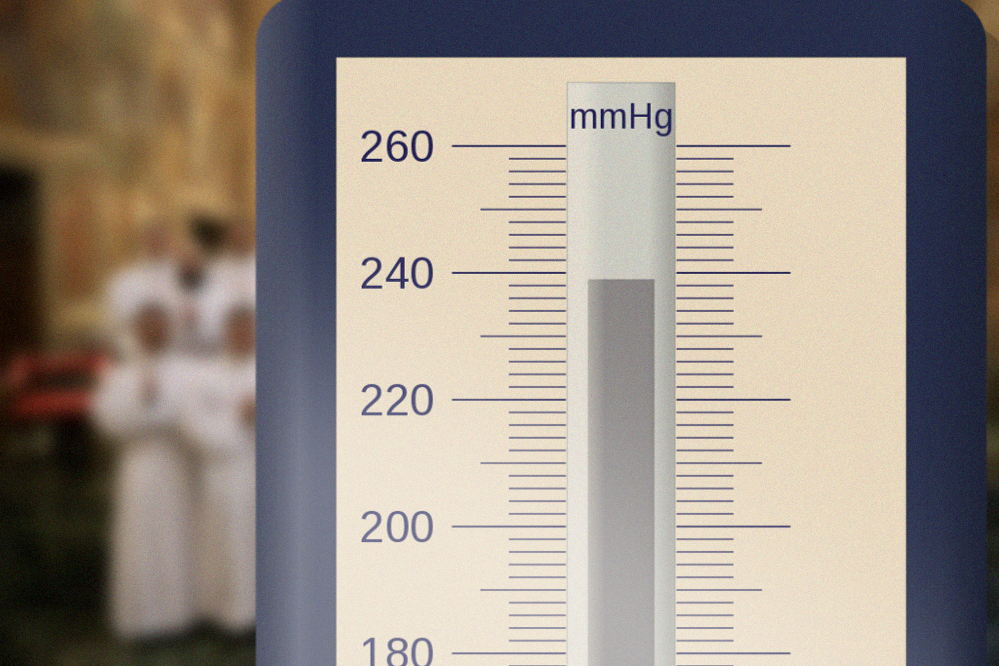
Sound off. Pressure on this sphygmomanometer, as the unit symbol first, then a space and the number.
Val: mmHg 239
